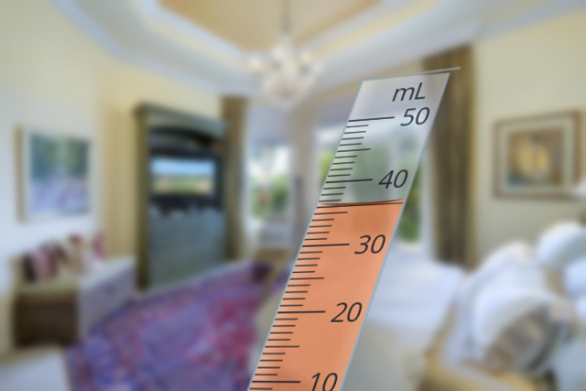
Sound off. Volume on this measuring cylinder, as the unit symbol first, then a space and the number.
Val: mL 36
